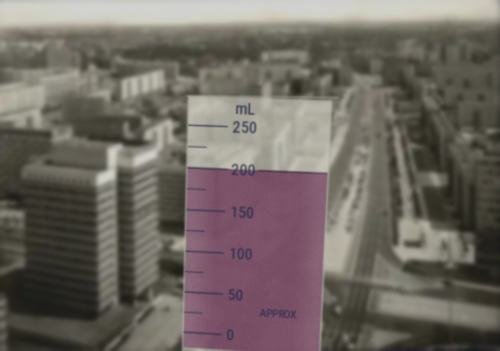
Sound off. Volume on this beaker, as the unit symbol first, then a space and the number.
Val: mL 200
